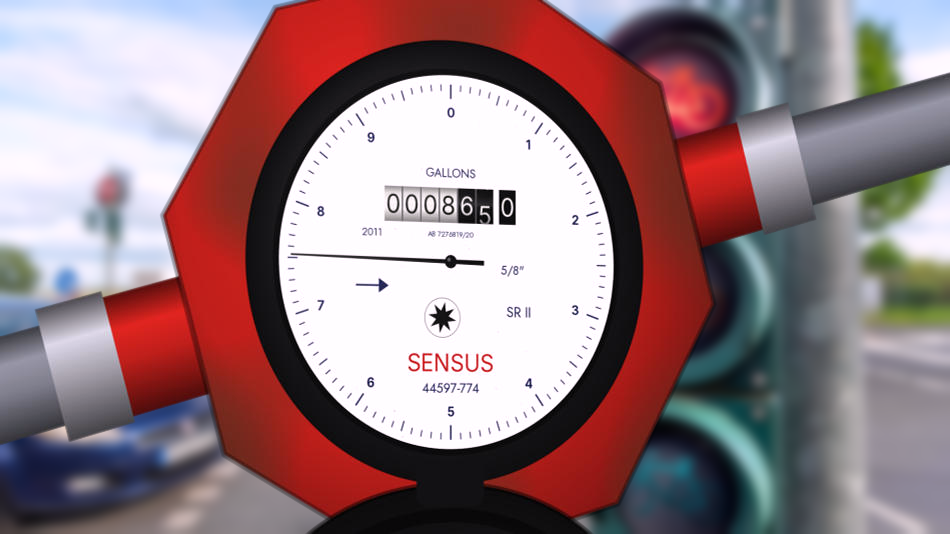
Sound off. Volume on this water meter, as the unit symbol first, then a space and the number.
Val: gal 8647.5
